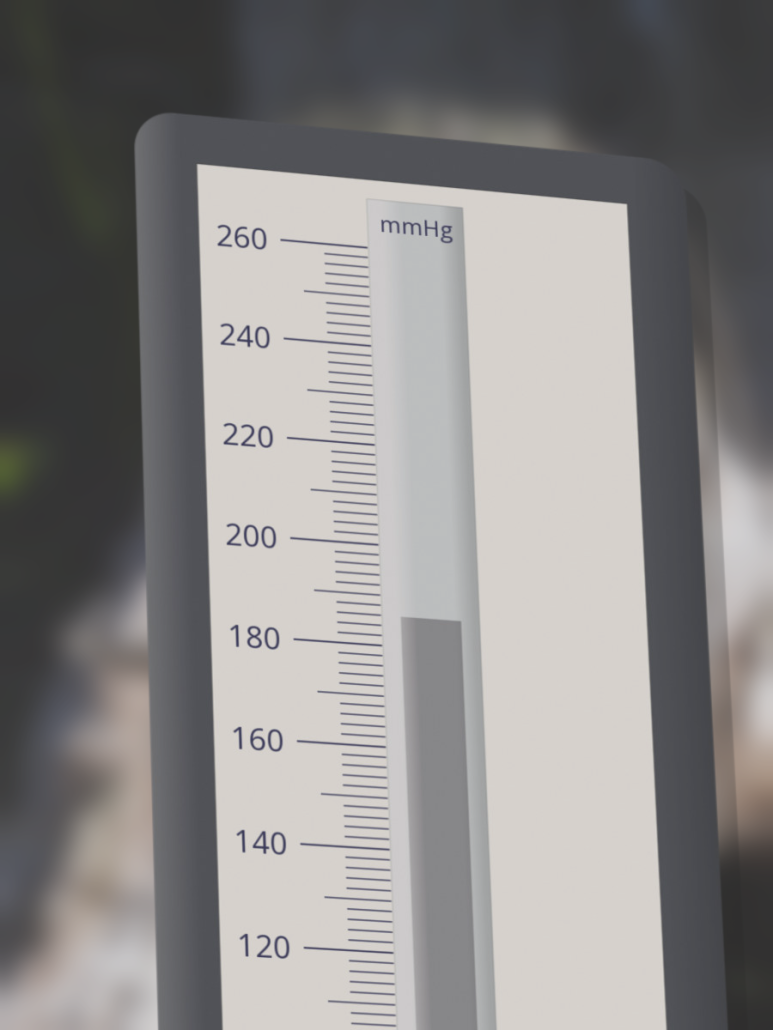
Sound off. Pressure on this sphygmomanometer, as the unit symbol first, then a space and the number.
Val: mmHg 186
